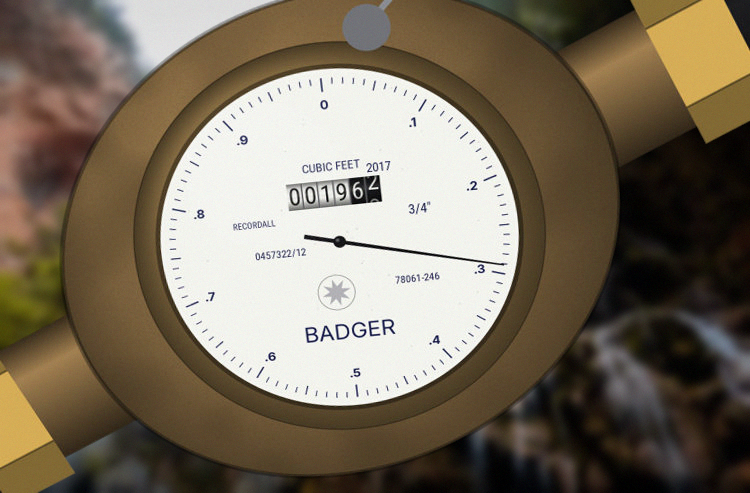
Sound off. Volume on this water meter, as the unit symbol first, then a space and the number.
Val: ft³ 1962.29
